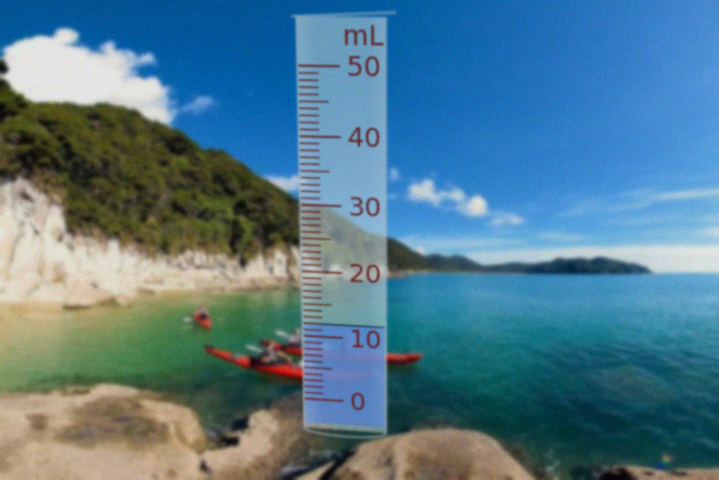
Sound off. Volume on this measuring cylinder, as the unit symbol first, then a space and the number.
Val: mL 12
